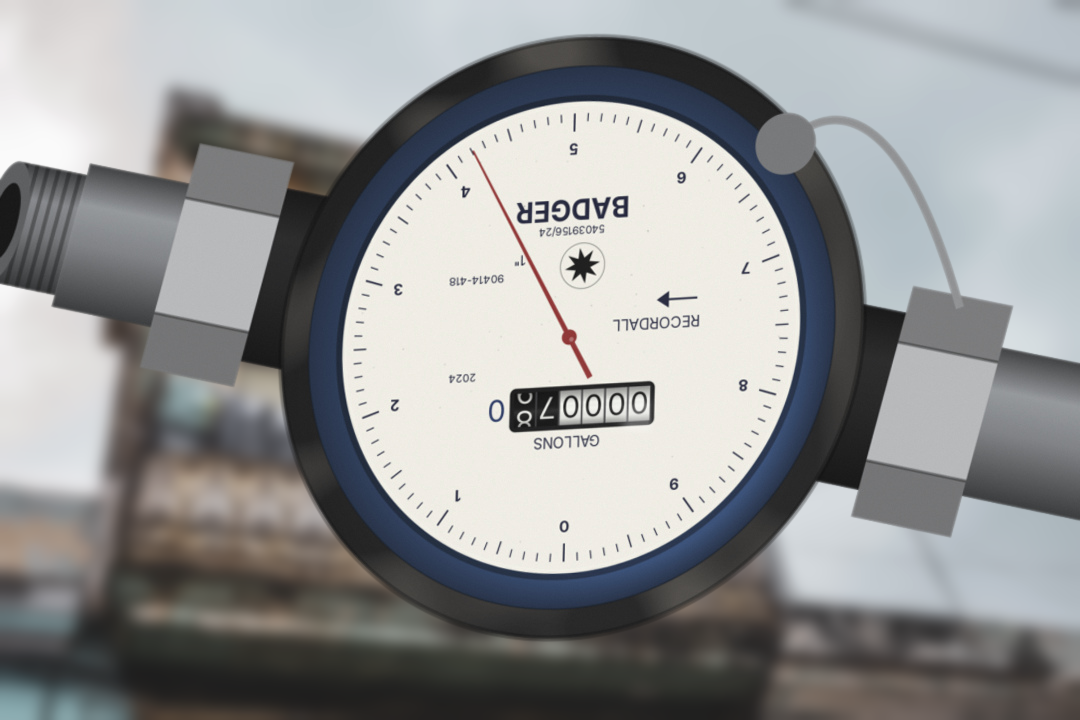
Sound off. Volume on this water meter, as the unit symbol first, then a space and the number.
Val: gal 784.2
